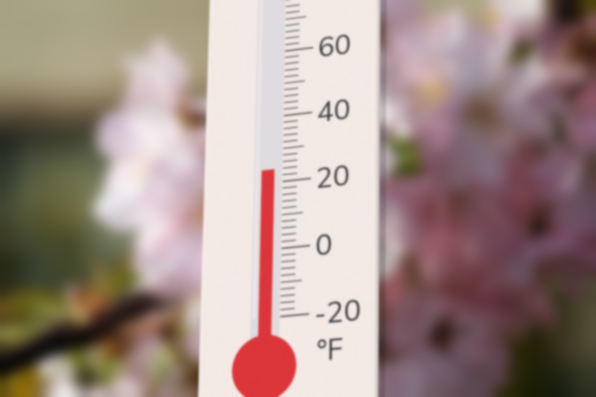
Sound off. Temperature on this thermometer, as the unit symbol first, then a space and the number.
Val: °F 24
